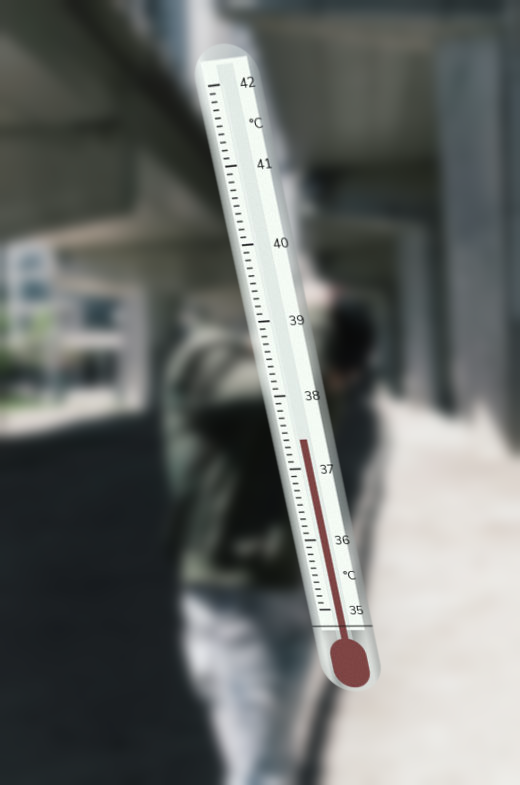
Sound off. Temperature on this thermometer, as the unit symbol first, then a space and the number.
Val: °C 37.4
